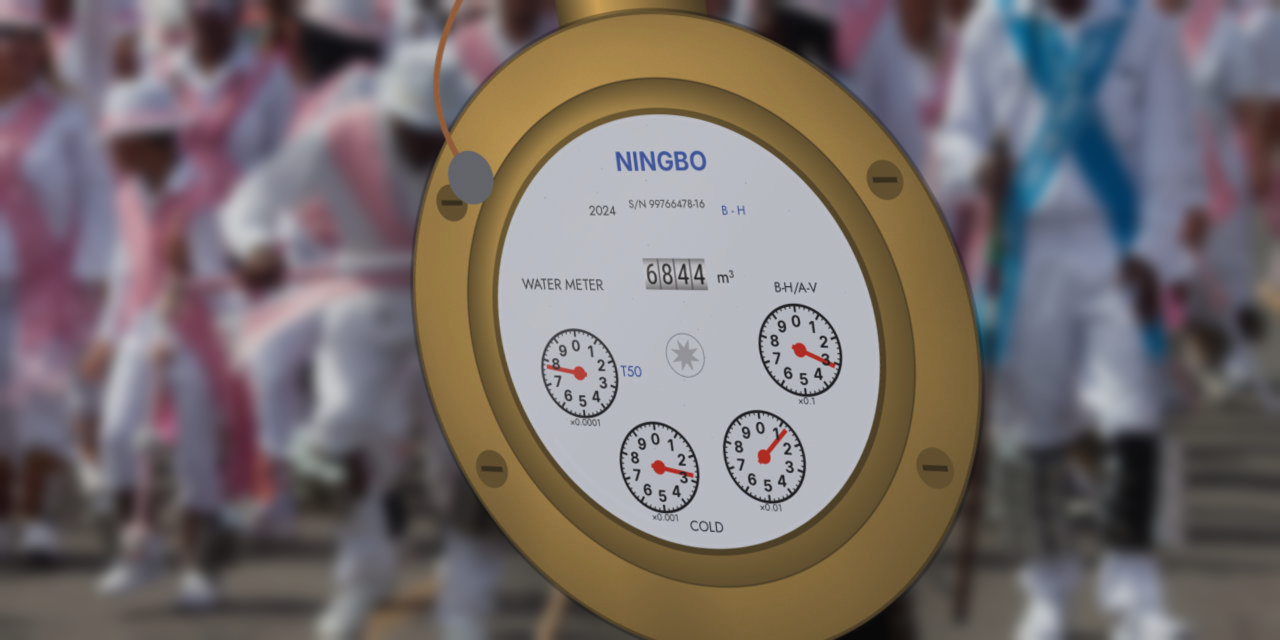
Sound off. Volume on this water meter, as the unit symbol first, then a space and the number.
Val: m³ 6844.3127
